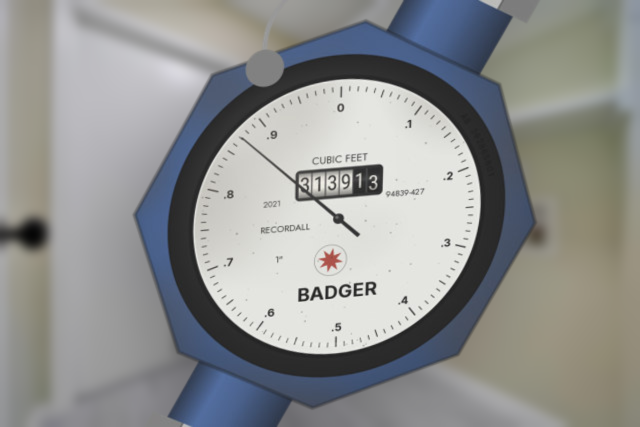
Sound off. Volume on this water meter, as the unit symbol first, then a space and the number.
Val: ft³ 313912.87
